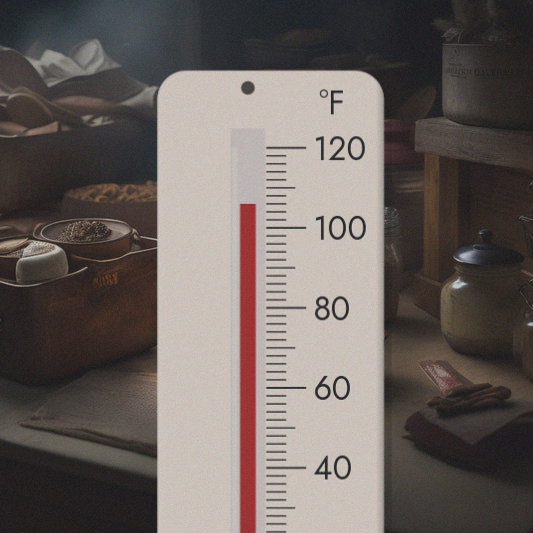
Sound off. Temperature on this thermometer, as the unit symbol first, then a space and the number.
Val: °F 106
